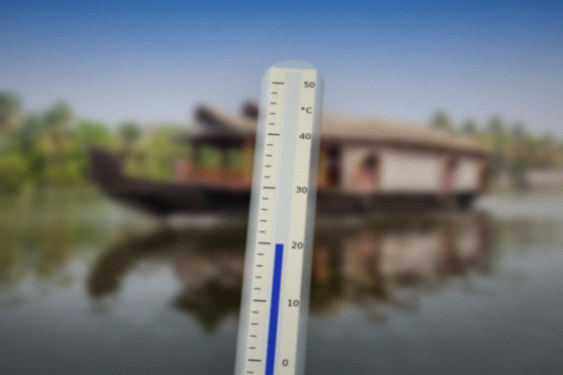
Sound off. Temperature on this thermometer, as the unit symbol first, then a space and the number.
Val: °C 20
